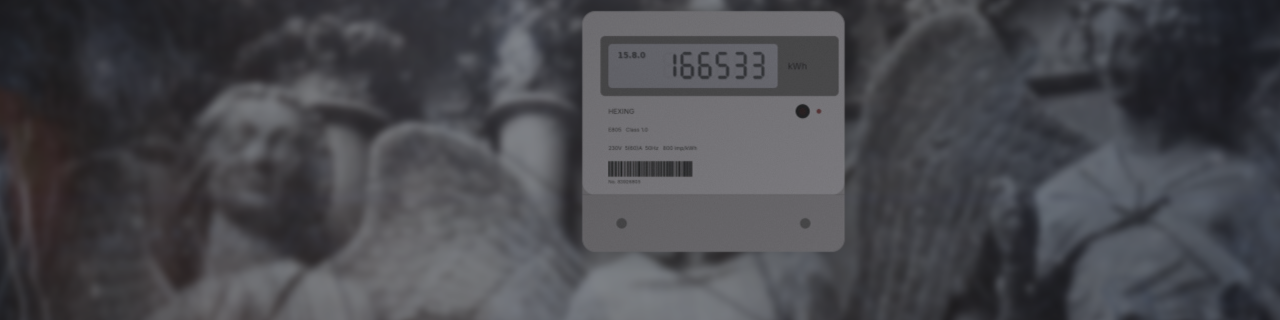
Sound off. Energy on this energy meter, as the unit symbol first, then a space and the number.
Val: kWh 166533
